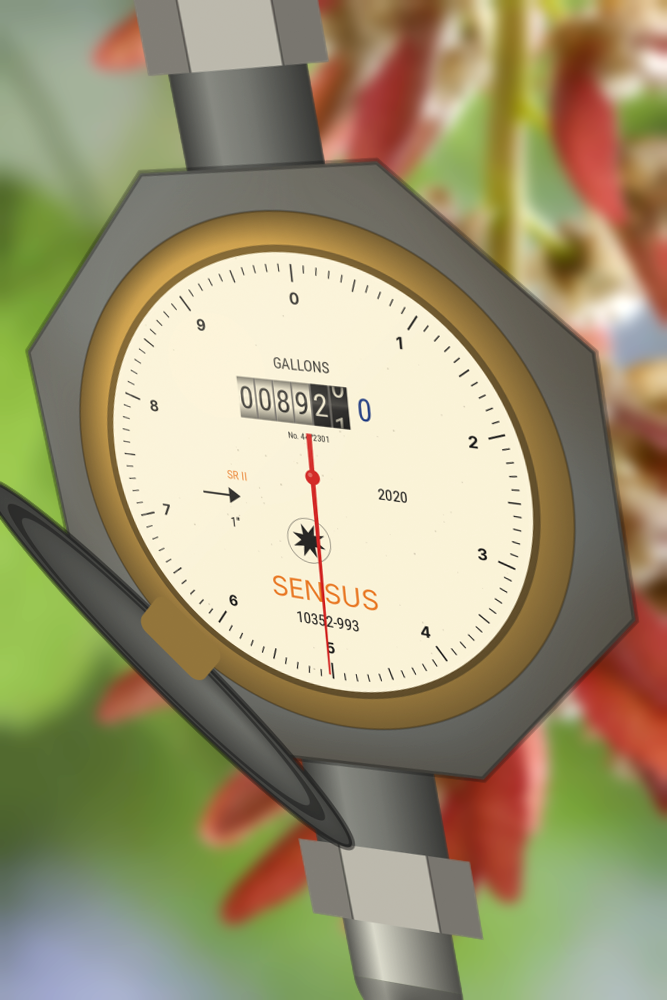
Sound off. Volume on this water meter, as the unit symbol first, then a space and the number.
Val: gal 89205.0
